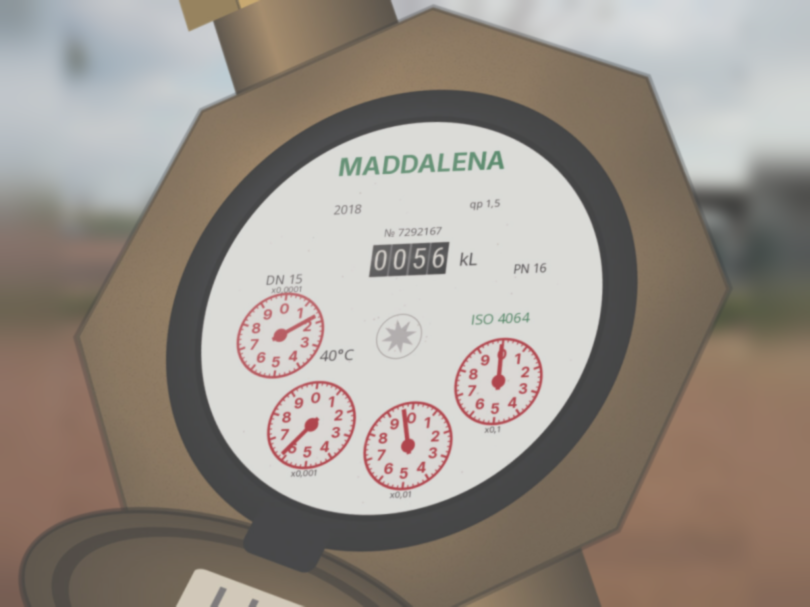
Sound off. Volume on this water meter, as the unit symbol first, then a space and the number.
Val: kL 55.9961
